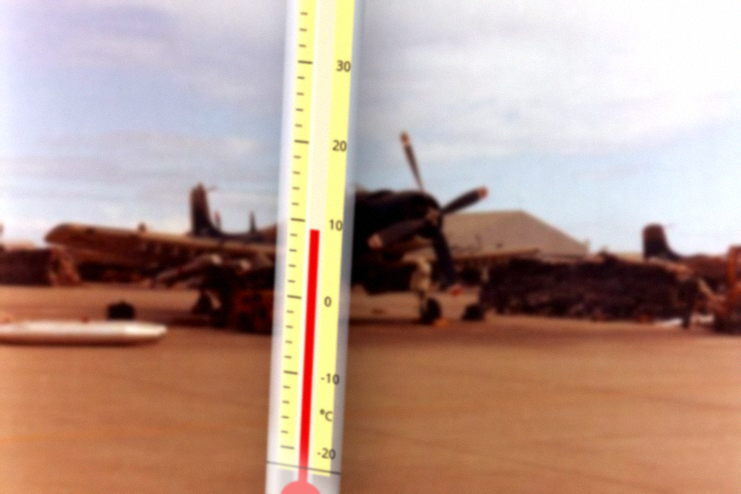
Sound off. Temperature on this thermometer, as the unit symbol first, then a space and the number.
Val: °C 9
